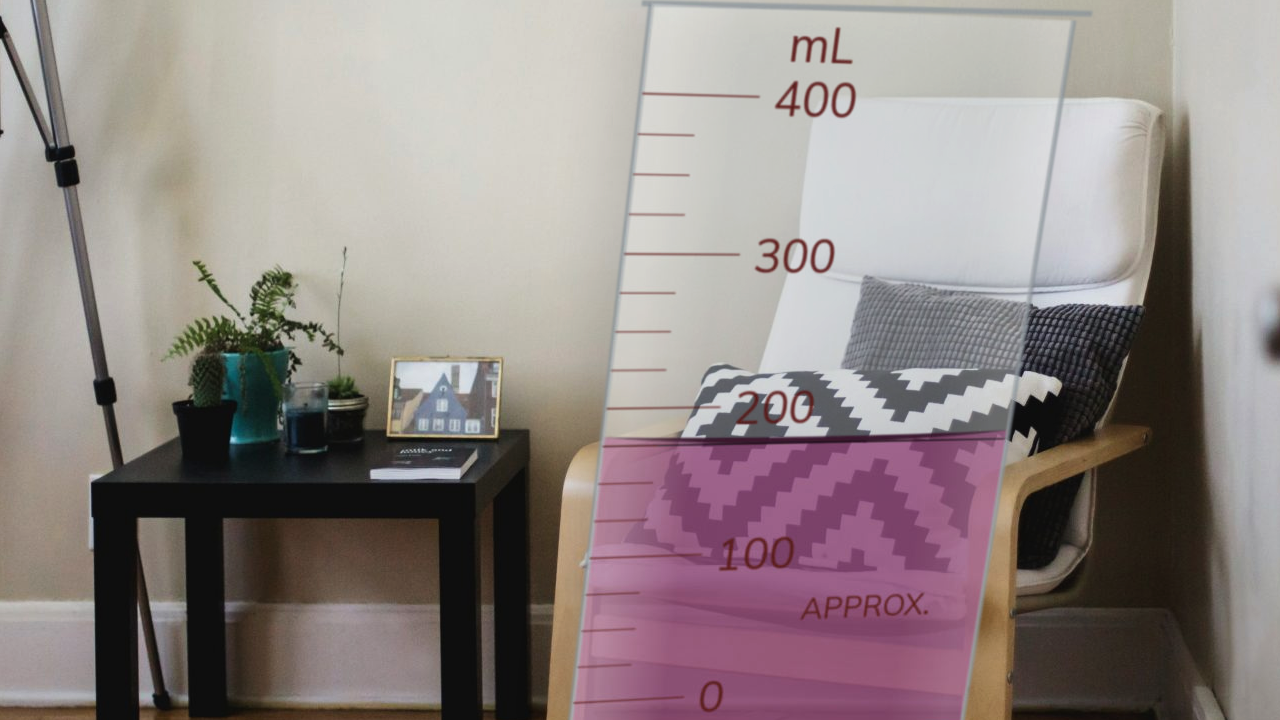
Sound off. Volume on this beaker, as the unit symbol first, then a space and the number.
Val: mL 175
